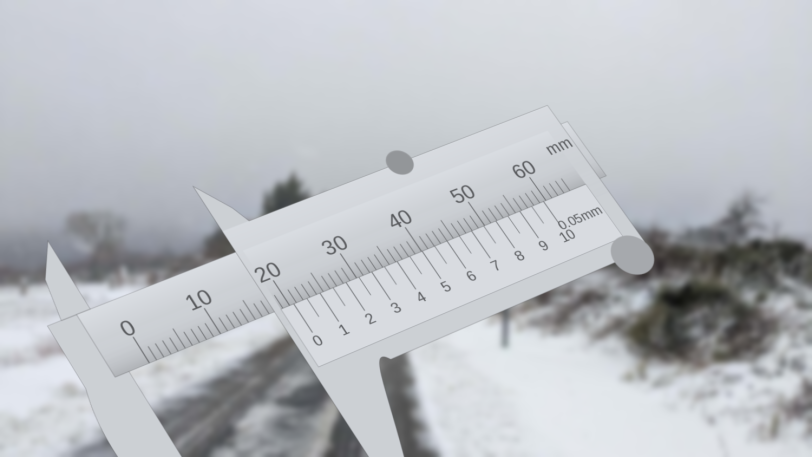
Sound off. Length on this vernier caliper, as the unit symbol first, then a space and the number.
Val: mm 20.6
